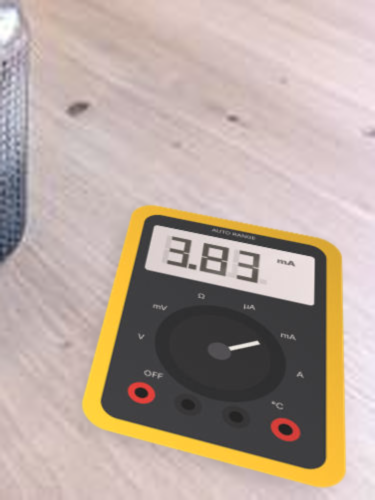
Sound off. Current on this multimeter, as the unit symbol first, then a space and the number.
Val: mA 3.83
